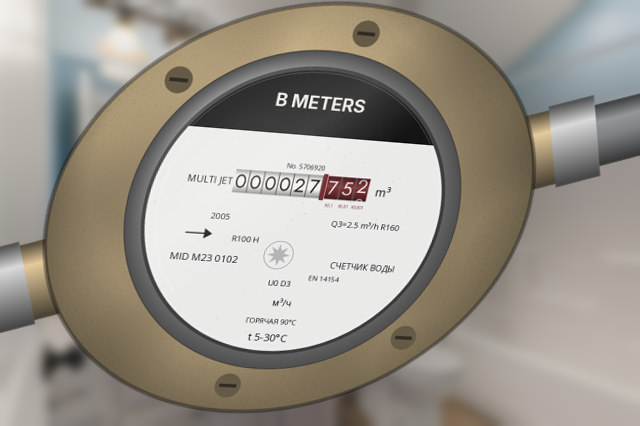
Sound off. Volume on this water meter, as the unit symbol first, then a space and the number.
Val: m³ 27.752
